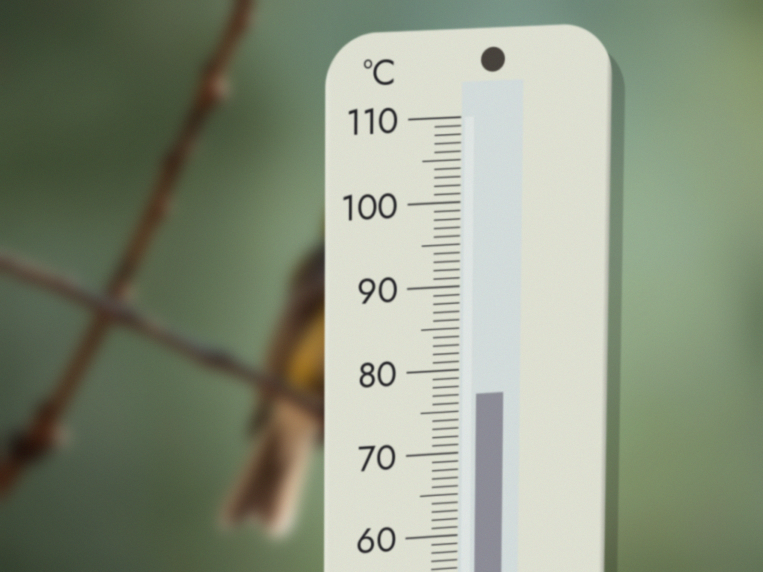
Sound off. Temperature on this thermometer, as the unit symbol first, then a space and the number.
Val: °C 77
